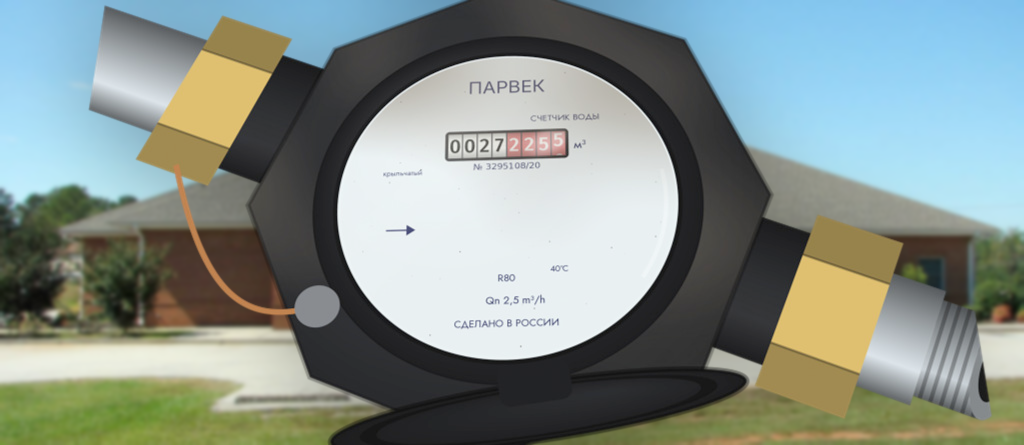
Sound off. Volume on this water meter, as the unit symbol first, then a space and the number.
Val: m³ 27.2255
